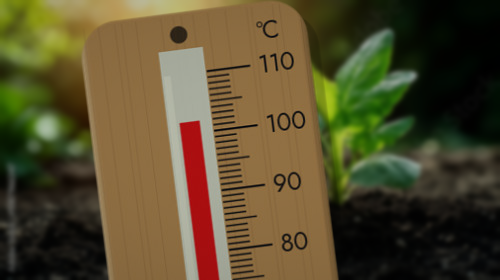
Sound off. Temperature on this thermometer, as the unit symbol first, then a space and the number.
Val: °C 102
